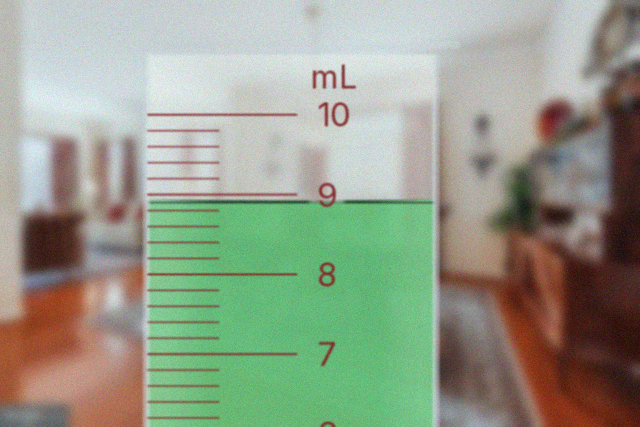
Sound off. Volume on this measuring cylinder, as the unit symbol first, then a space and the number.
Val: mL 8.9
